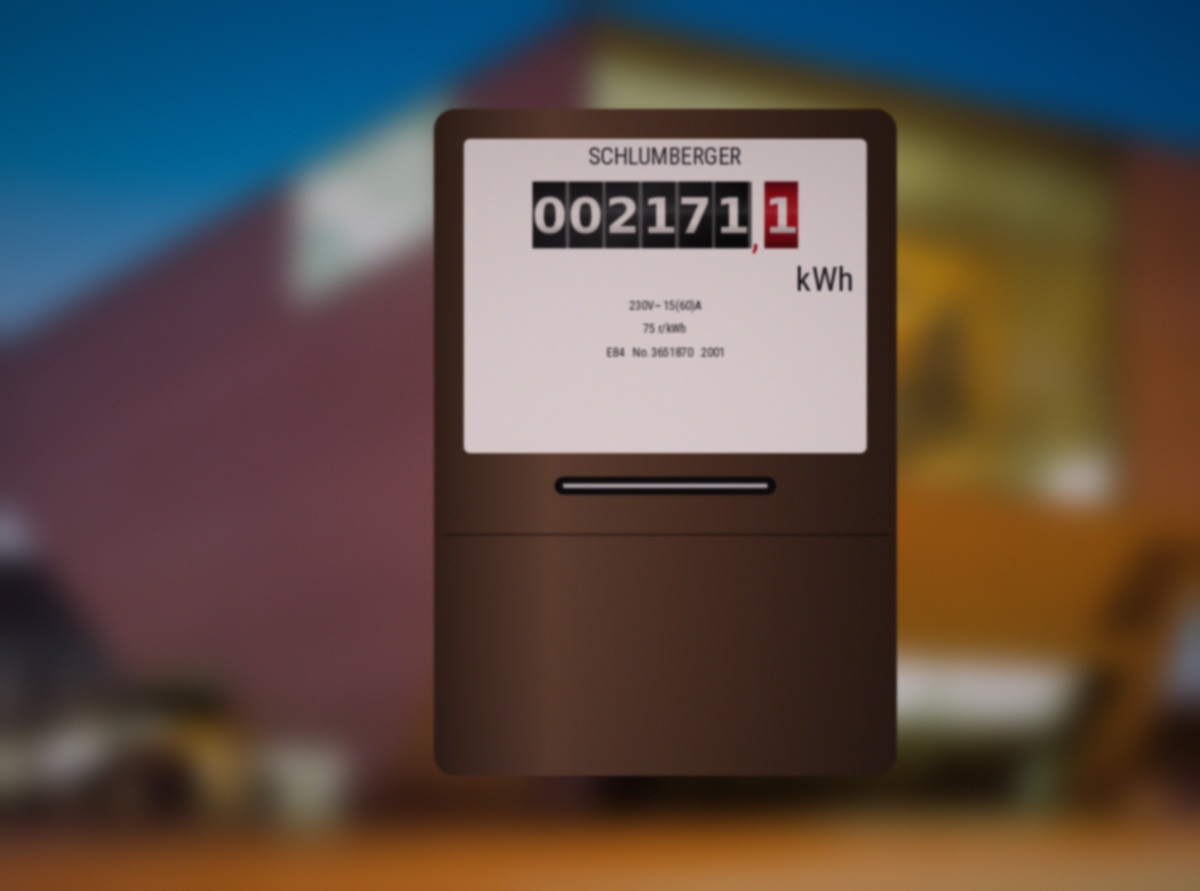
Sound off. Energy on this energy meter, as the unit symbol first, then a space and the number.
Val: kWh 2171.1
